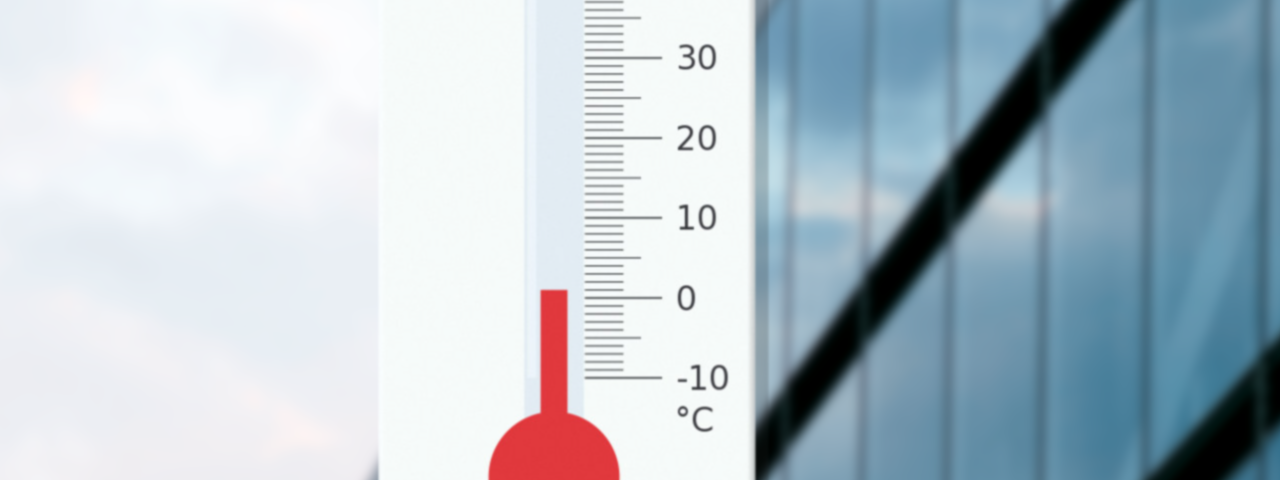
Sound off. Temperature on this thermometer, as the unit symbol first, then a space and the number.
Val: °C 1
